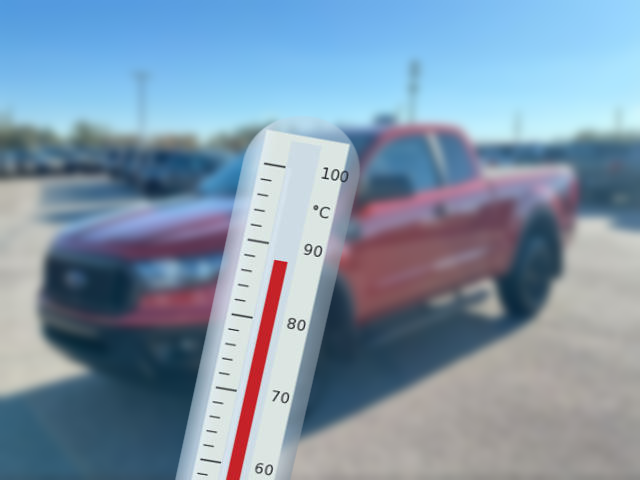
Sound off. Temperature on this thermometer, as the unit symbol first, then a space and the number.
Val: °C 88
